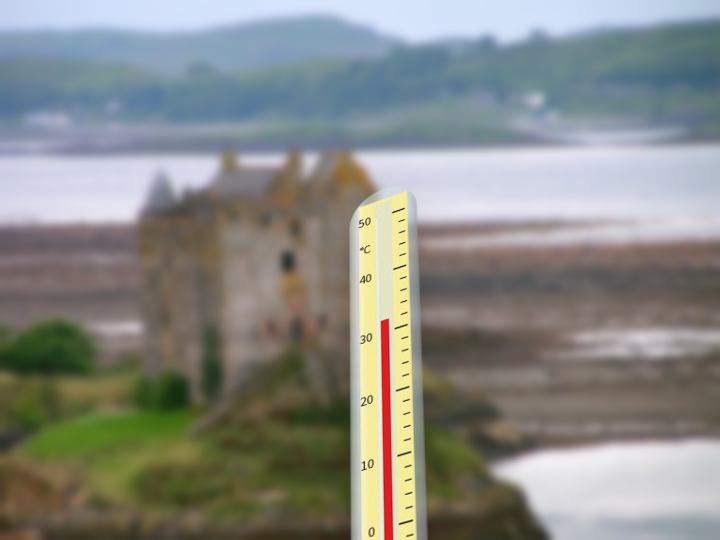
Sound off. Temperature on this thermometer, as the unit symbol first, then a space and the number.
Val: °C 32
